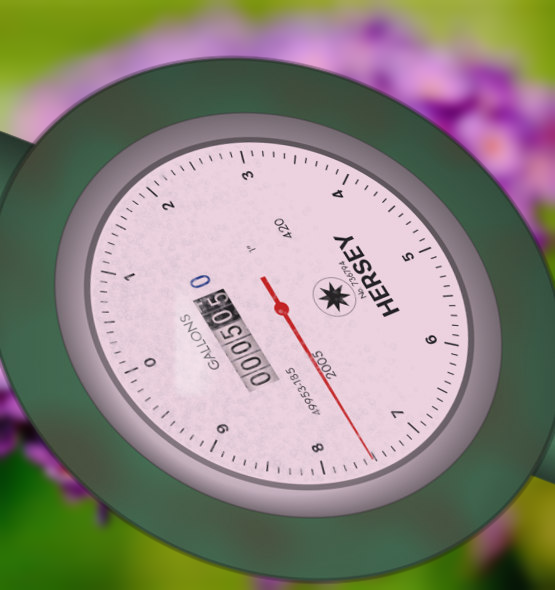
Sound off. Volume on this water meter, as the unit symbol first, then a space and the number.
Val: gal 5047.5
